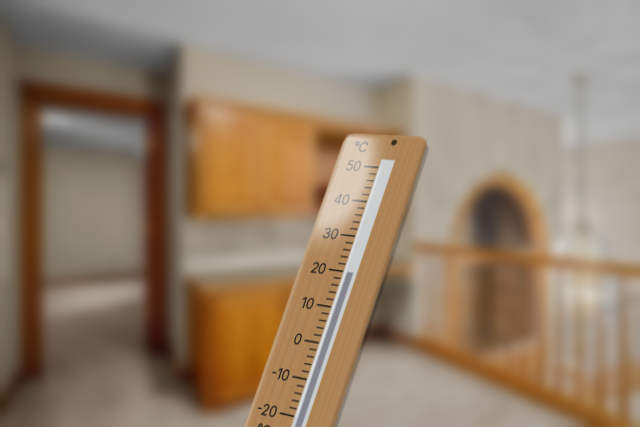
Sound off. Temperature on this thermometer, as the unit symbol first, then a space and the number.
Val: °C 20
